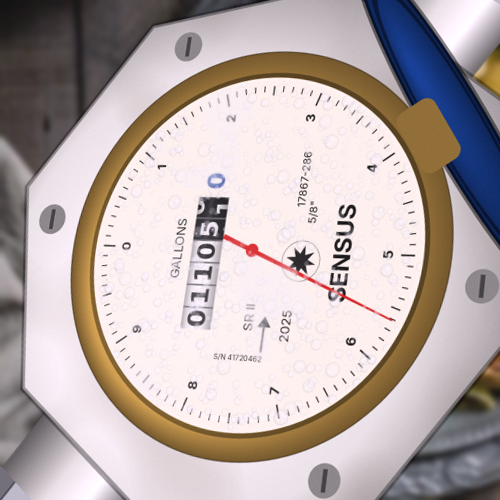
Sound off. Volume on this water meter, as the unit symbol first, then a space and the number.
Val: gal 110505.6
